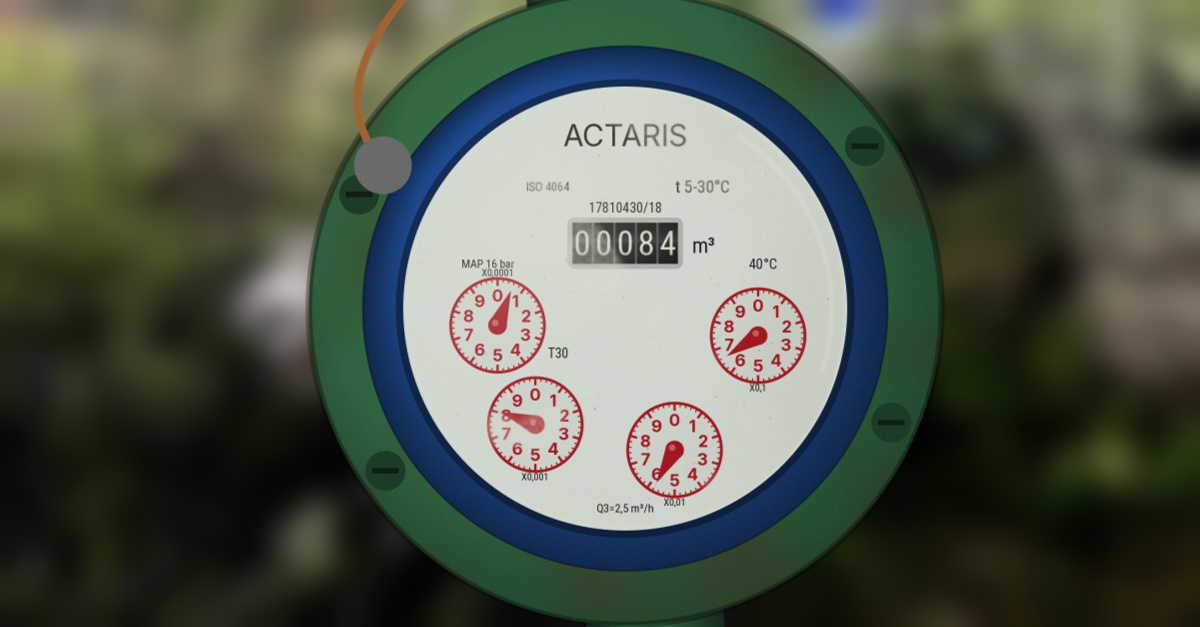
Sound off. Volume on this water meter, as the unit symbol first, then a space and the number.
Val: m³ 84.6580
